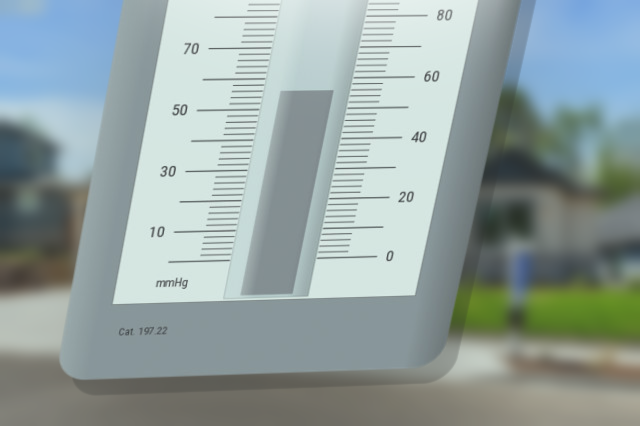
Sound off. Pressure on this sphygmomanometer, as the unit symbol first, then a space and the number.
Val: mmHg 56
